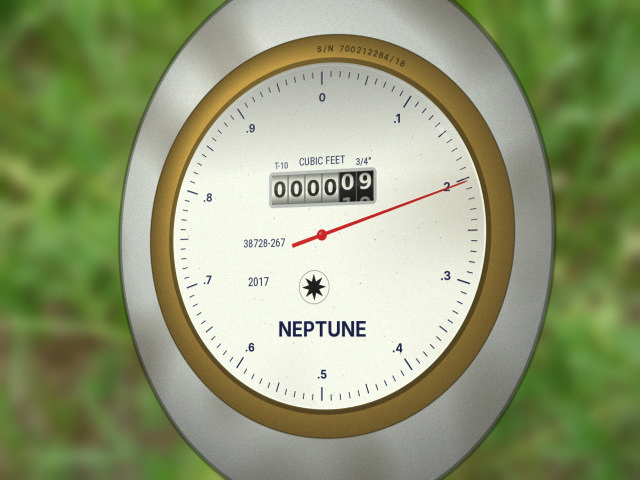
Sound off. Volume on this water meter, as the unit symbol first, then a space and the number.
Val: ft³ 9.20
